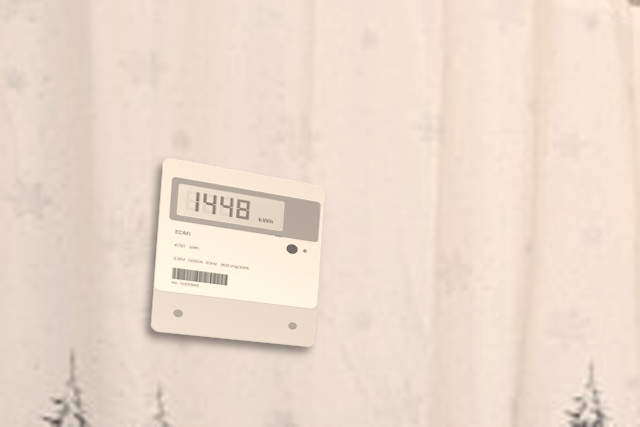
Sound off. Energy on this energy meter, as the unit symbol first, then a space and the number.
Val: kWh 1448
